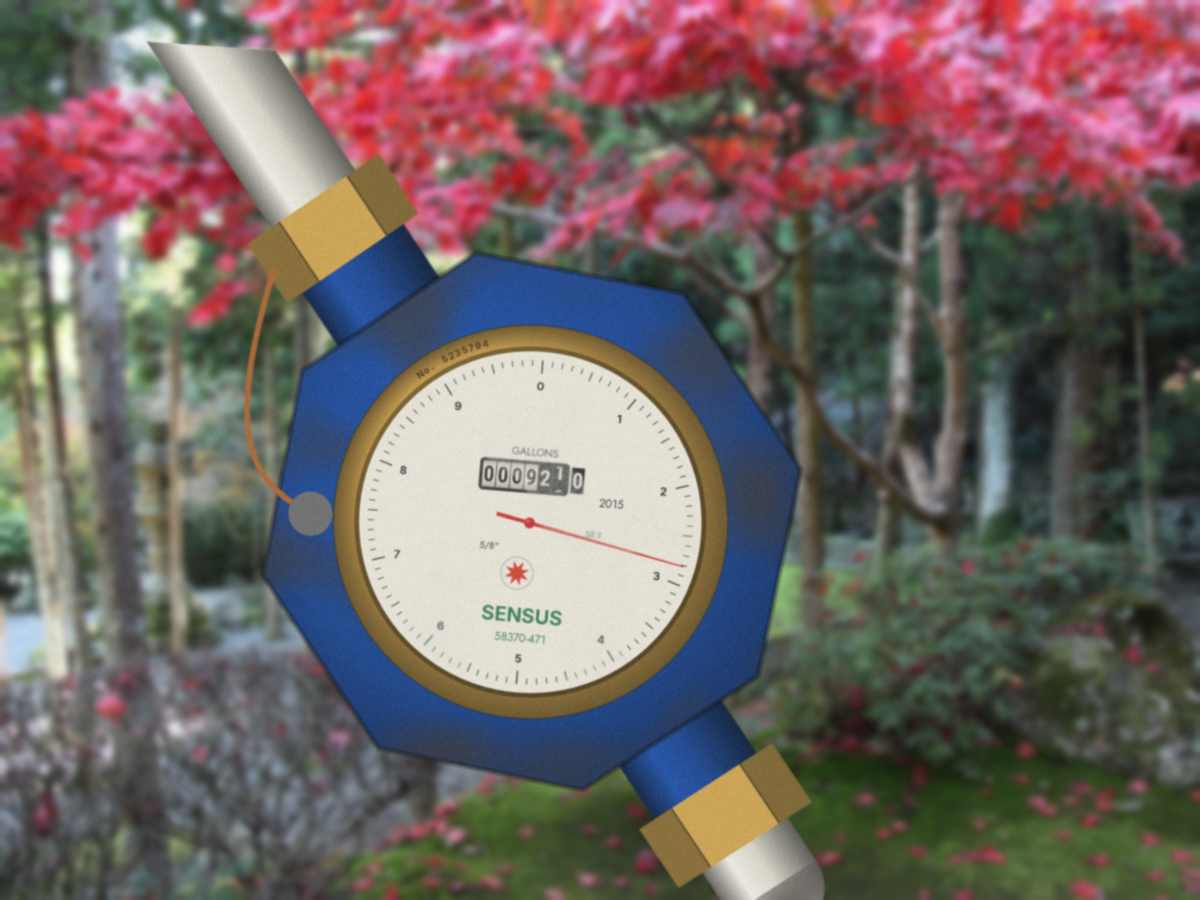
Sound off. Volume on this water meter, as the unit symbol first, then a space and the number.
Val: gal 9212.8
